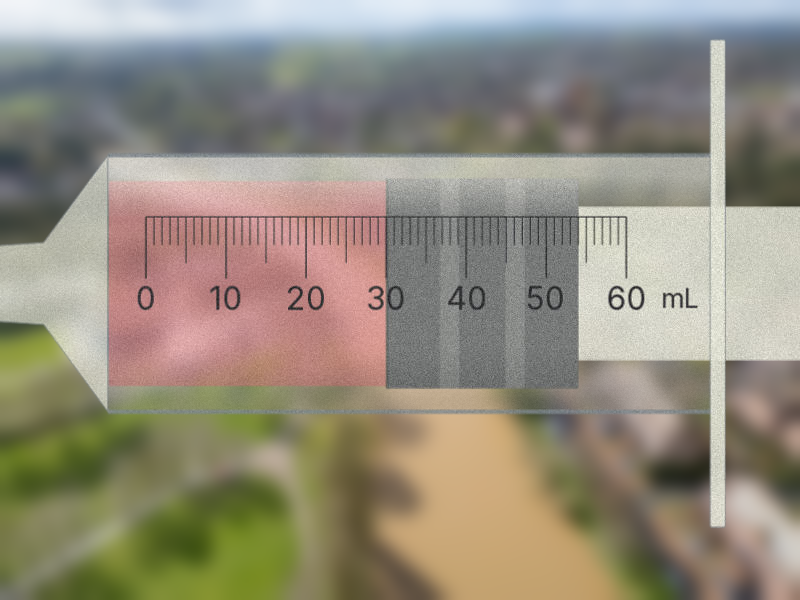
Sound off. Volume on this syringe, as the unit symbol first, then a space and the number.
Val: mL 30
